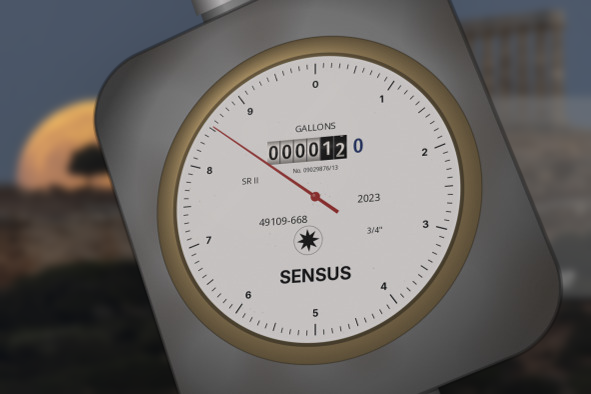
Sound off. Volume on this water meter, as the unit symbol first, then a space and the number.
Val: gal 118.5
